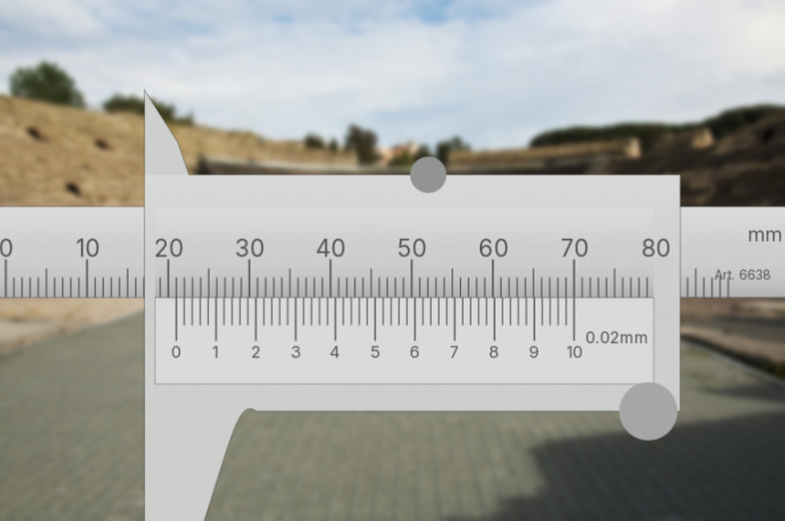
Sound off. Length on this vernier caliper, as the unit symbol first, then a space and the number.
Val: mm 21.0
